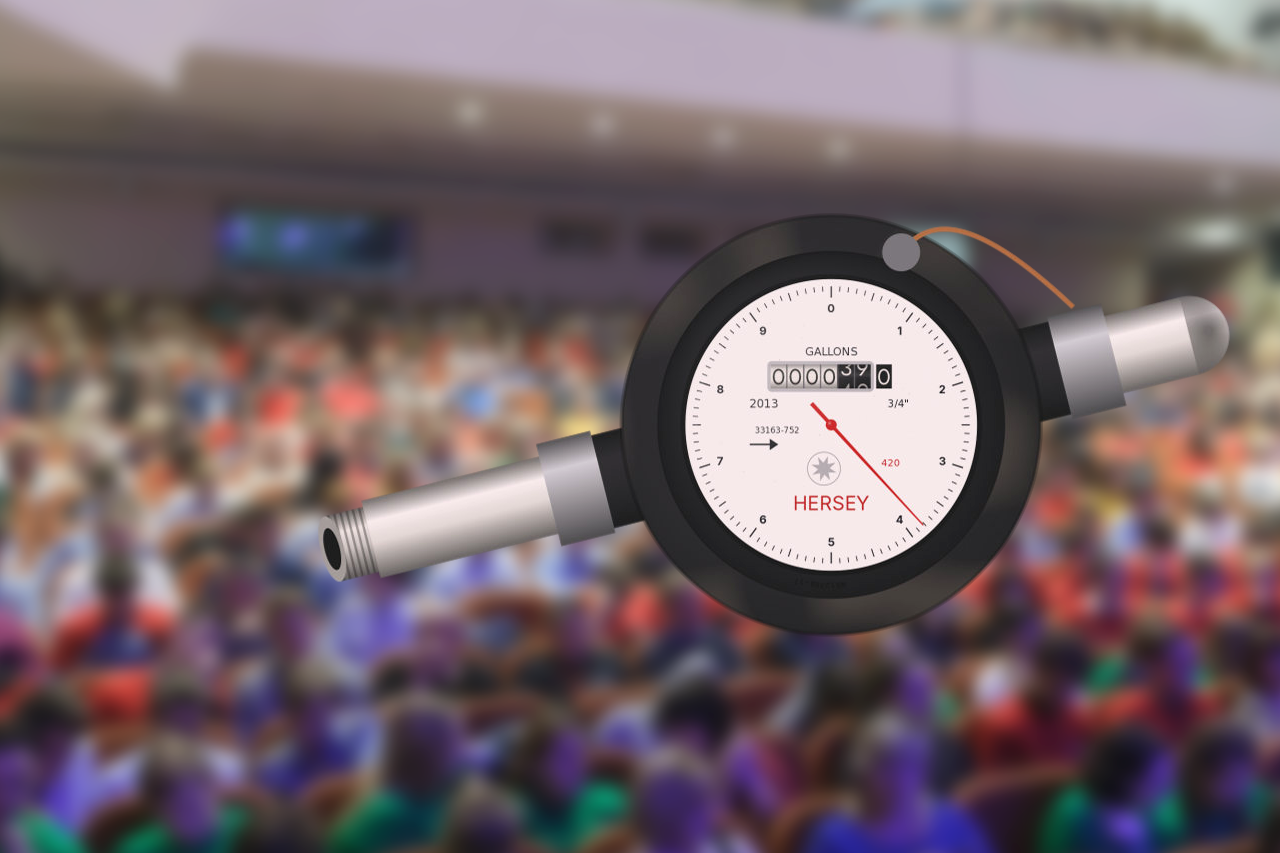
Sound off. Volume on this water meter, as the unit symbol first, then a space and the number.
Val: gal 393.8
